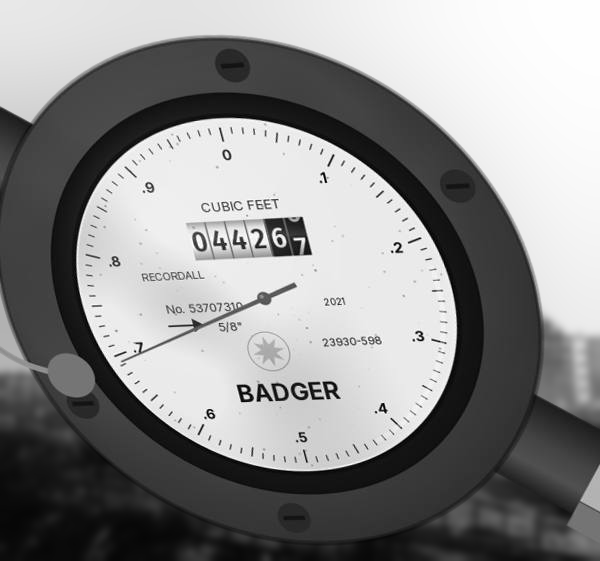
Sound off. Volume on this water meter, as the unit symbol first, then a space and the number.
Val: ft³ 44266.69
